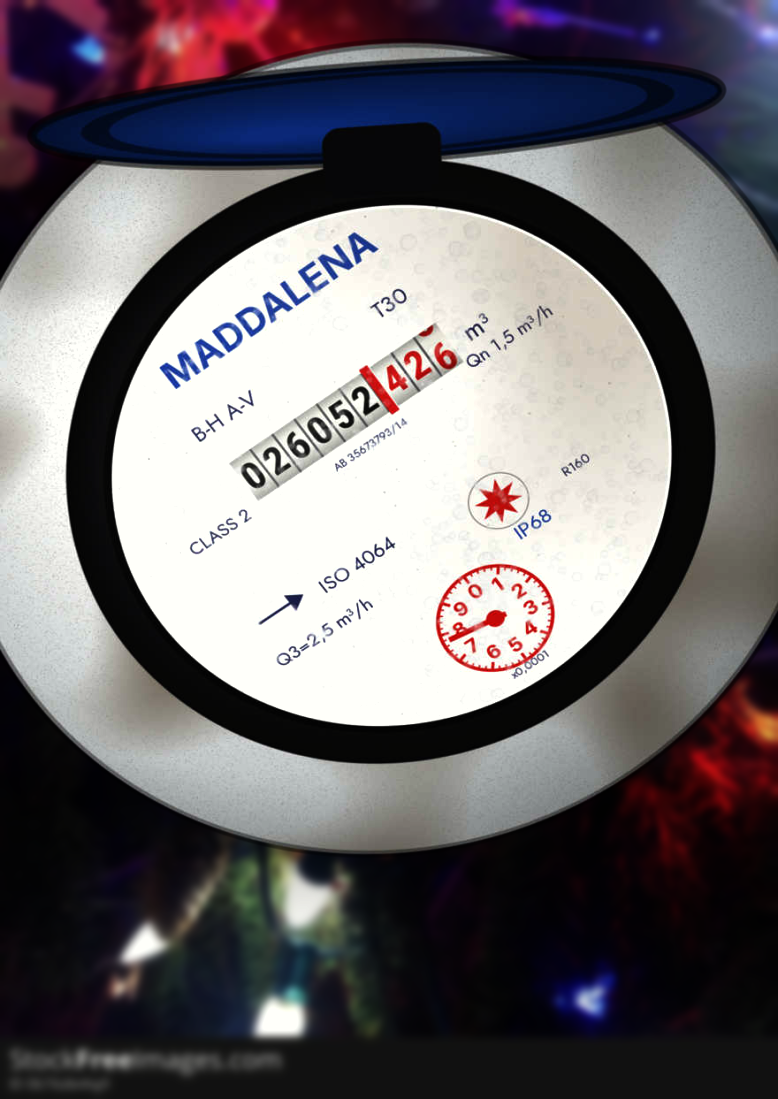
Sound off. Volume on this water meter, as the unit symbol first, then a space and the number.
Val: m³ 26052.4257
